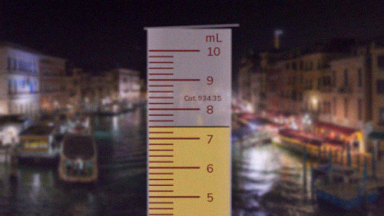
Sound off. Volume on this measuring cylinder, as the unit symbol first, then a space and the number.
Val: mL 7.4
